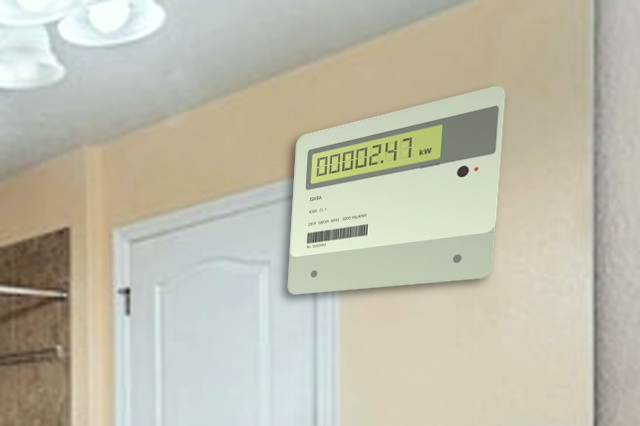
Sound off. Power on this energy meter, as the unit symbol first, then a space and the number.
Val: kW 2.47
